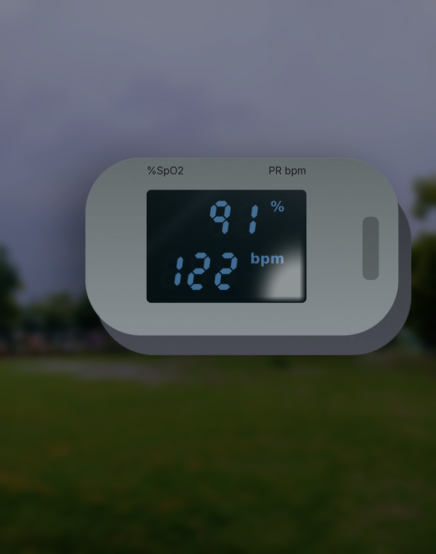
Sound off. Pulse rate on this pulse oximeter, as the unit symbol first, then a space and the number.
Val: bpm 122
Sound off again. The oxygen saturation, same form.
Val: % 91
